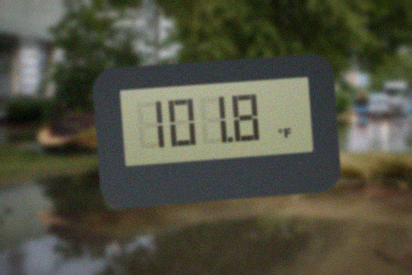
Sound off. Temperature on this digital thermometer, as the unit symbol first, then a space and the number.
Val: °F 101.8
